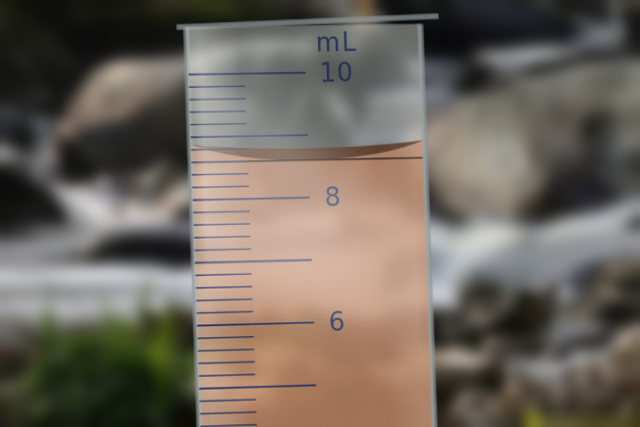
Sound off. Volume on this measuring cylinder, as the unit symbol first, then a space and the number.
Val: mL 8.6
